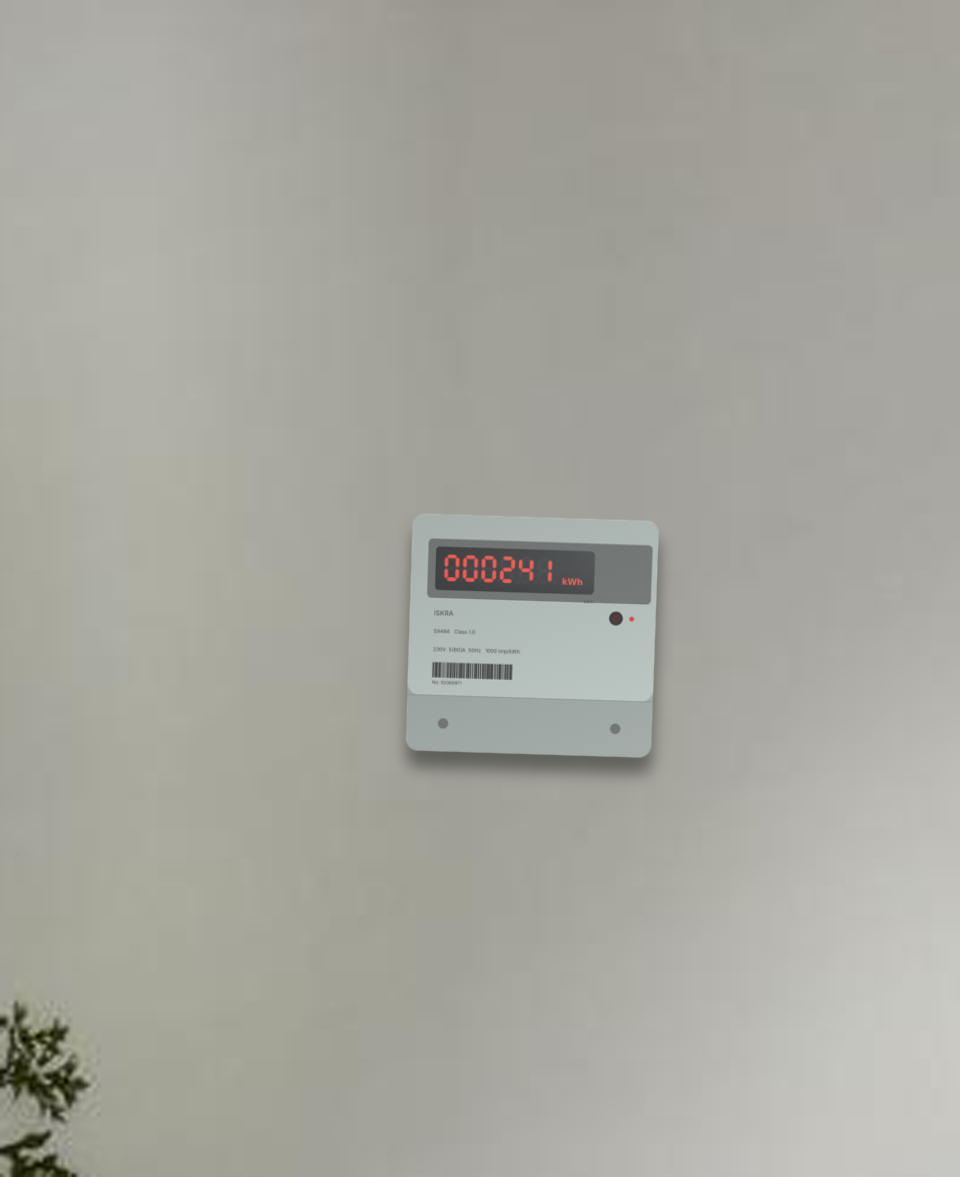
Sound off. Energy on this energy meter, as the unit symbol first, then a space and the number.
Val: kWh 241
